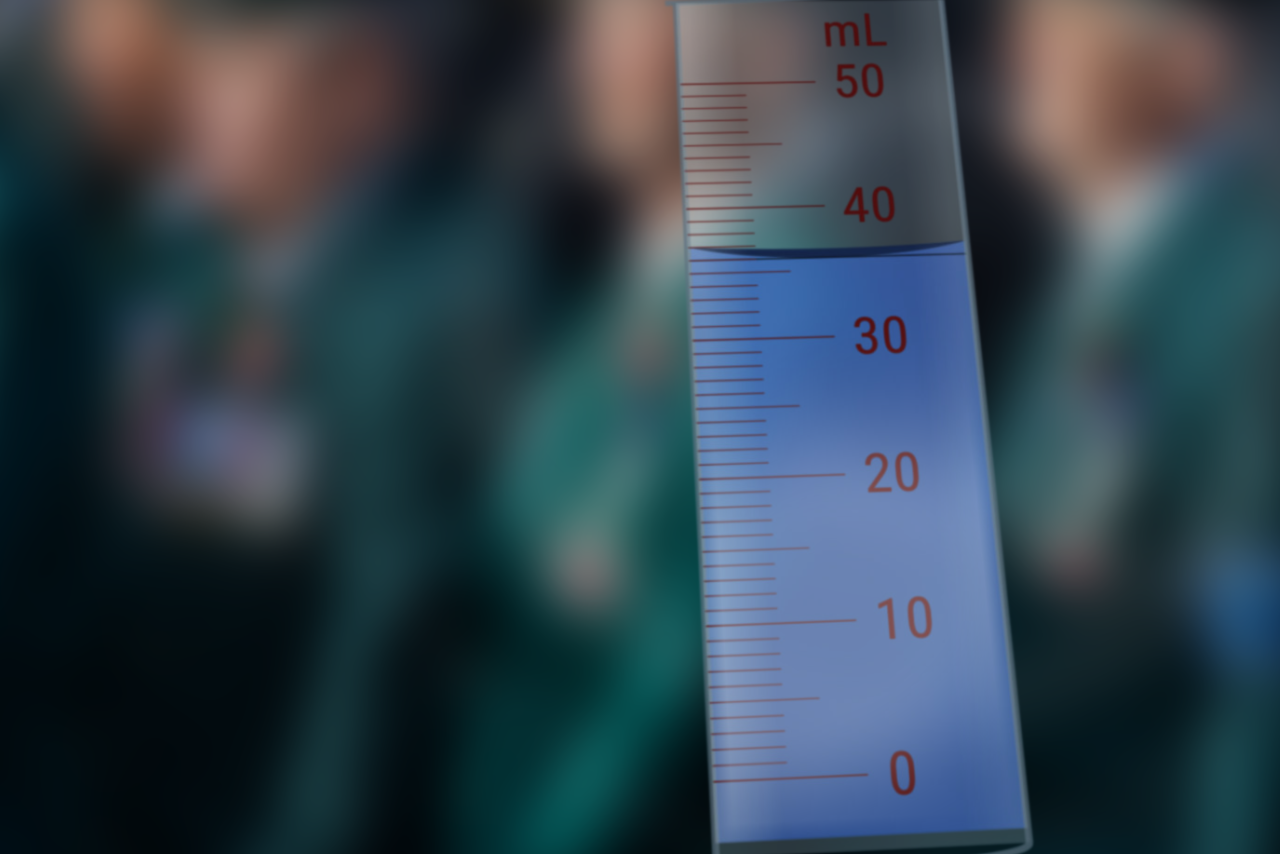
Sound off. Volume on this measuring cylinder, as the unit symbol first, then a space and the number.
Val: mL 36
